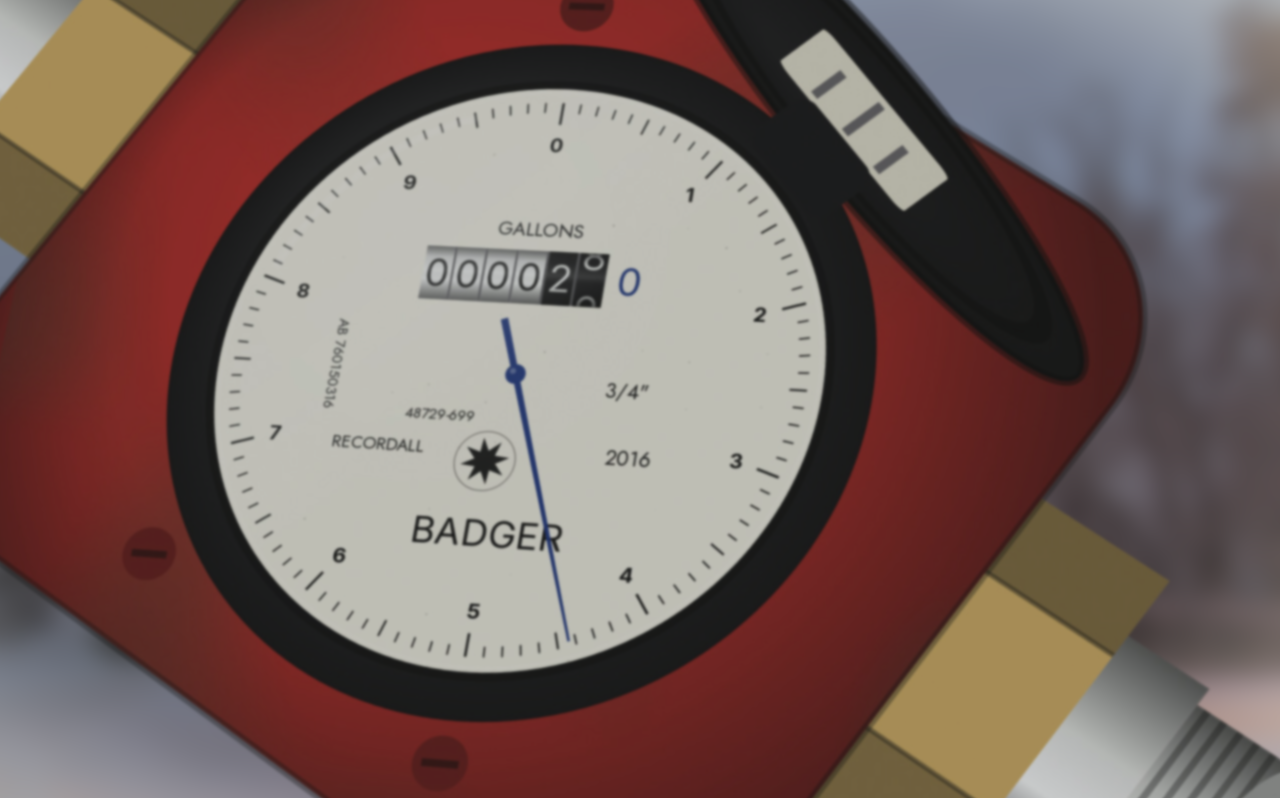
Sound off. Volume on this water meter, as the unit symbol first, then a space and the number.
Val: gal 284.4
